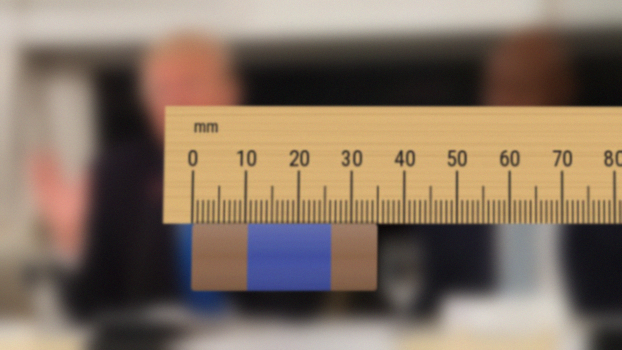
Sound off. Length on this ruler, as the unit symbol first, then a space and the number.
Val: mm 35
